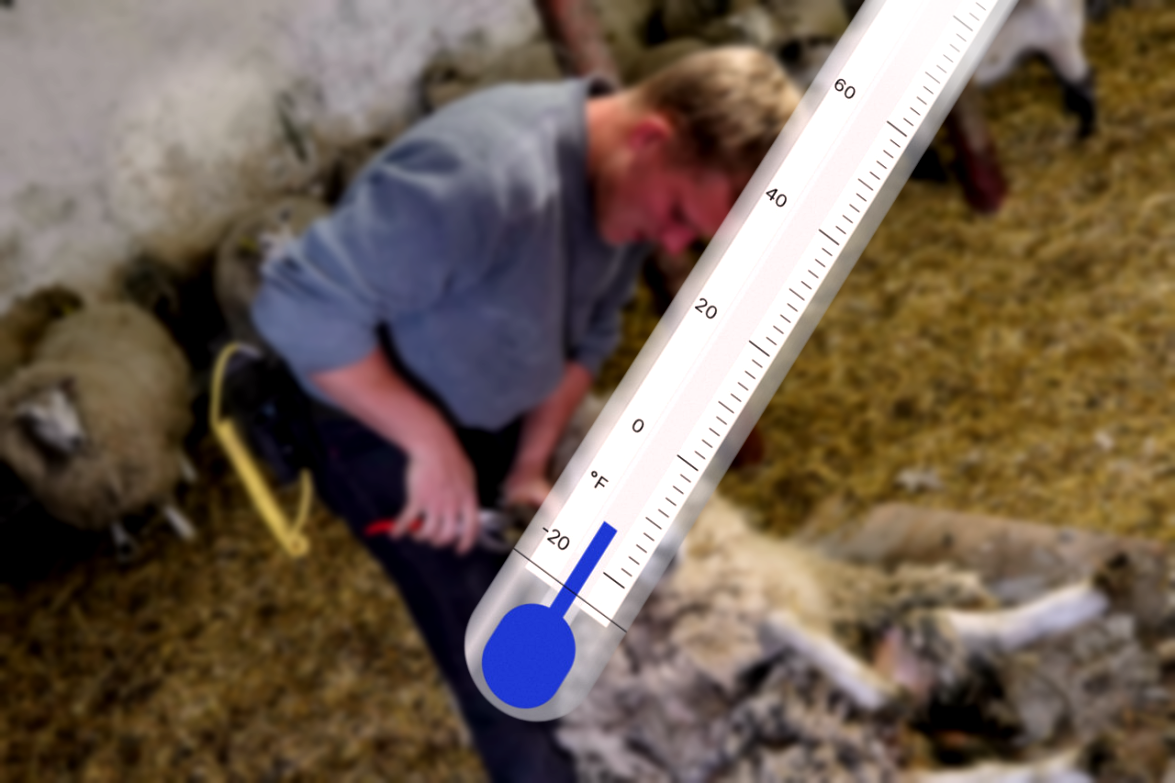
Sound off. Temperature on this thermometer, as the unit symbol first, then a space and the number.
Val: °F -14
